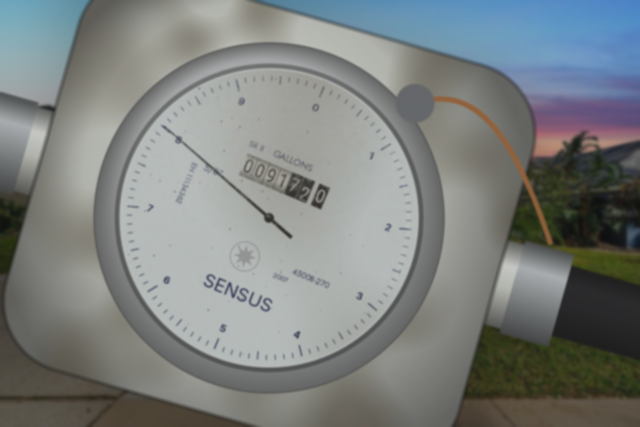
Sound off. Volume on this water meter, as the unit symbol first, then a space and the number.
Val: gal 91718.0
